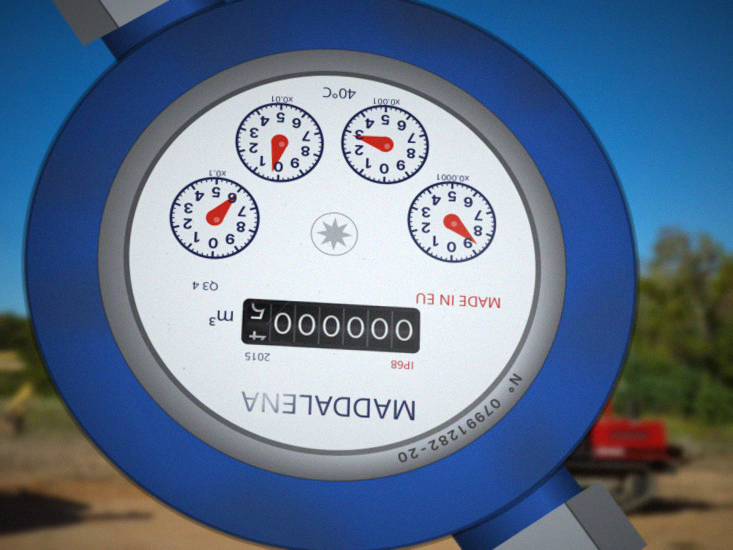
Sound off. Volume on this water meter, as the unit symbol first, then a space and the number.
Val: m³ 4.6028
